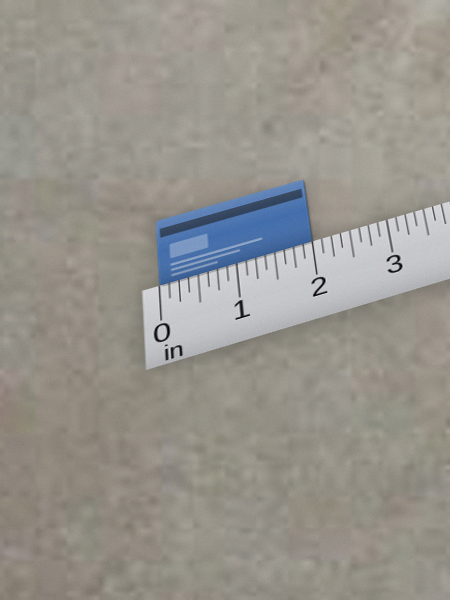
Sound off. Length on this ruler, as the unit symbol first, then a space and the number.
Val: in 2
